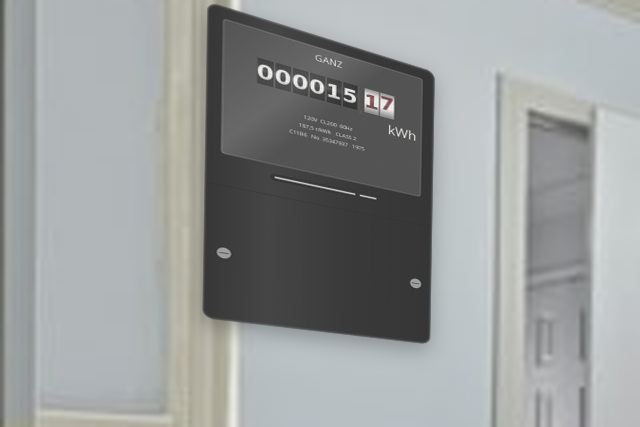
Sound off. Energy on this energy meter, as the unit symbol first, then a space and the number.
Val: kWh 15.17
